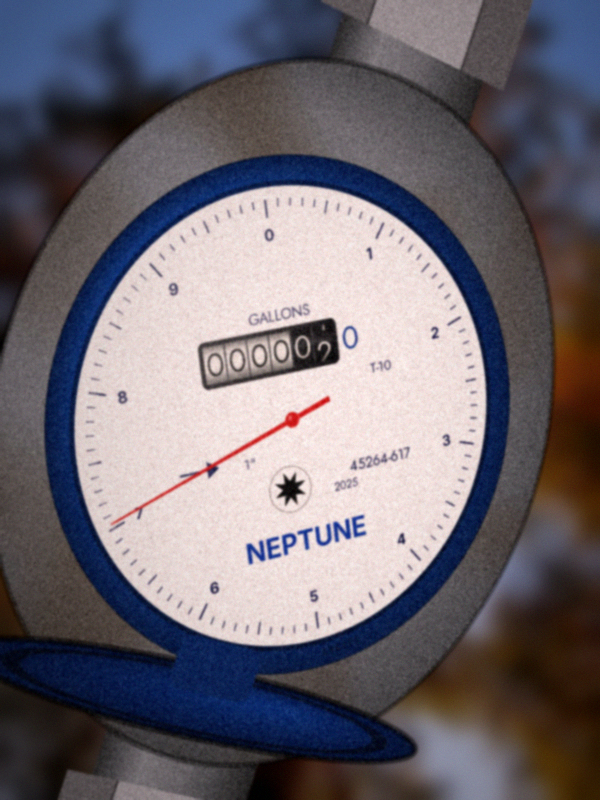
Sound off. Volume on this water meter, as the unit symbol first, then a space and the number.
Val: gal 17.0
